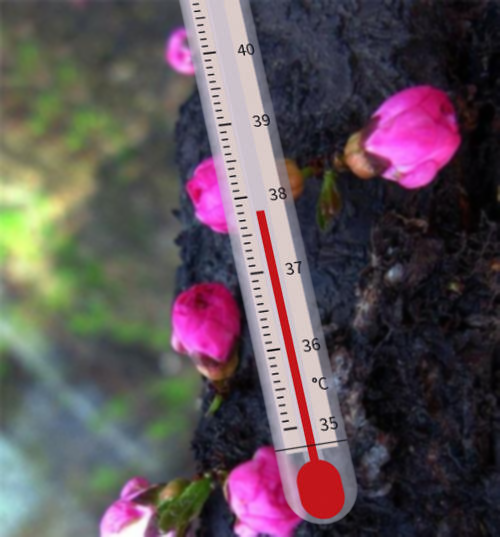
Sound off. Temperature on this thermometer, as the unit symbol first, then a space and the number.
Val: °C 37.8
